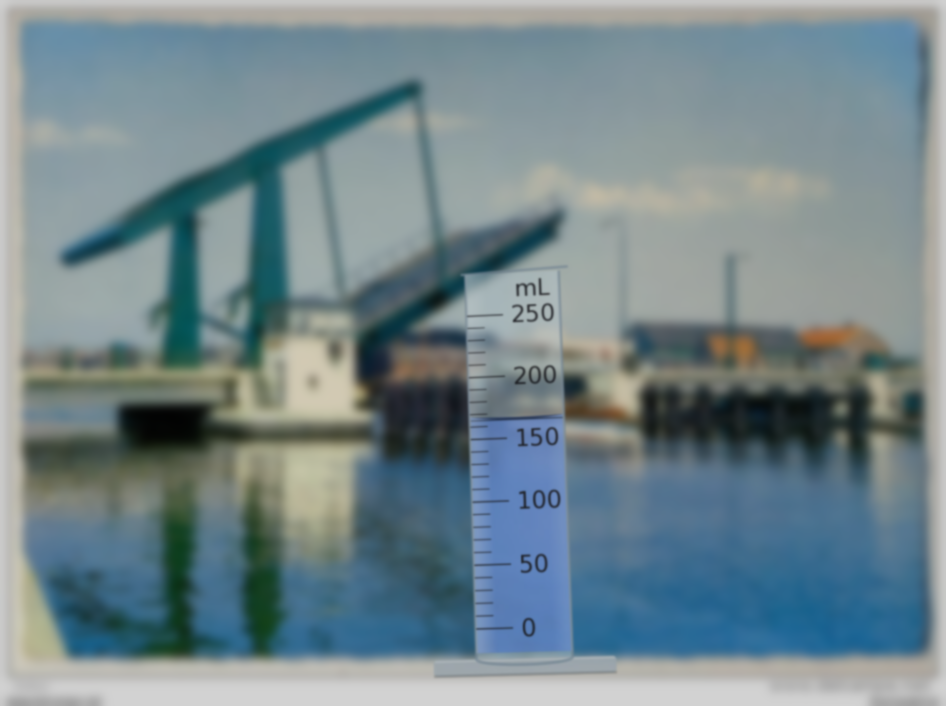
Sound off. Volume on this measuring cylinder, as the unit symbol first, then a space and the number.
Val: mL 165
